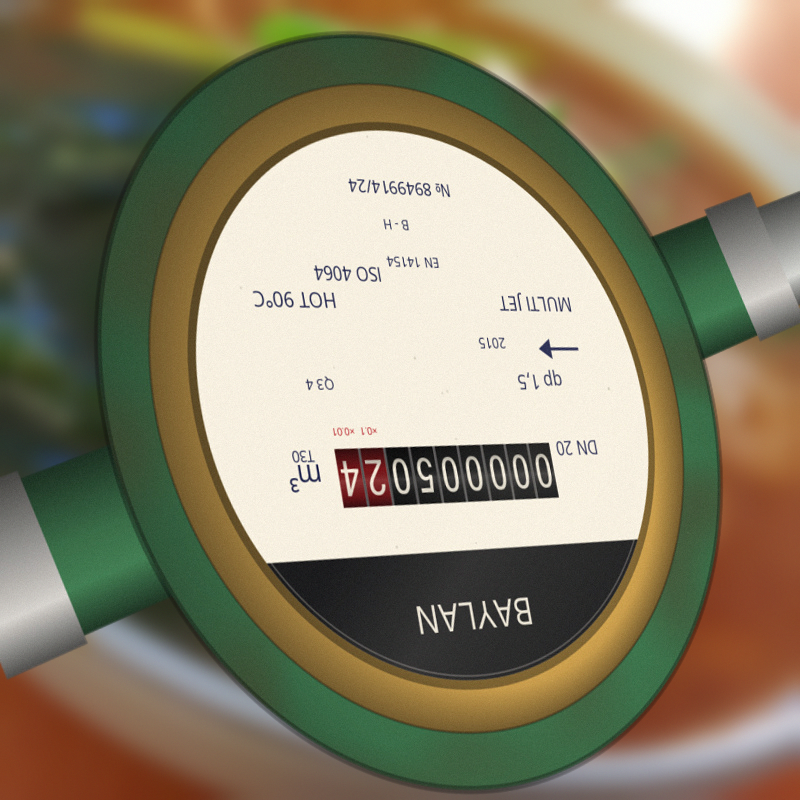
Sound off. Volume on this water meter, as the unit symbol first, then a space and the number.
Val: m³ 50.24
